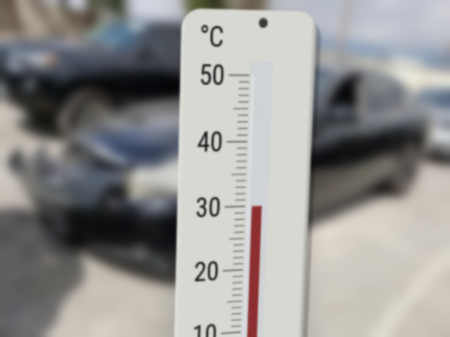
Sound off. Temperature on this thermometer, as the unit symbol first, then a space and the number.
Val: °C 30
